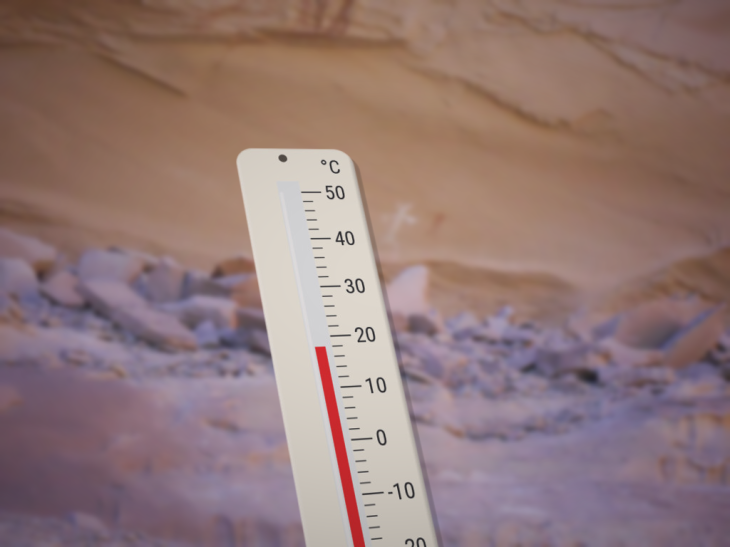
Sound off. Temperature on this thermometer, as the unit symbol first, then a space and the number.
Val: °C 18
